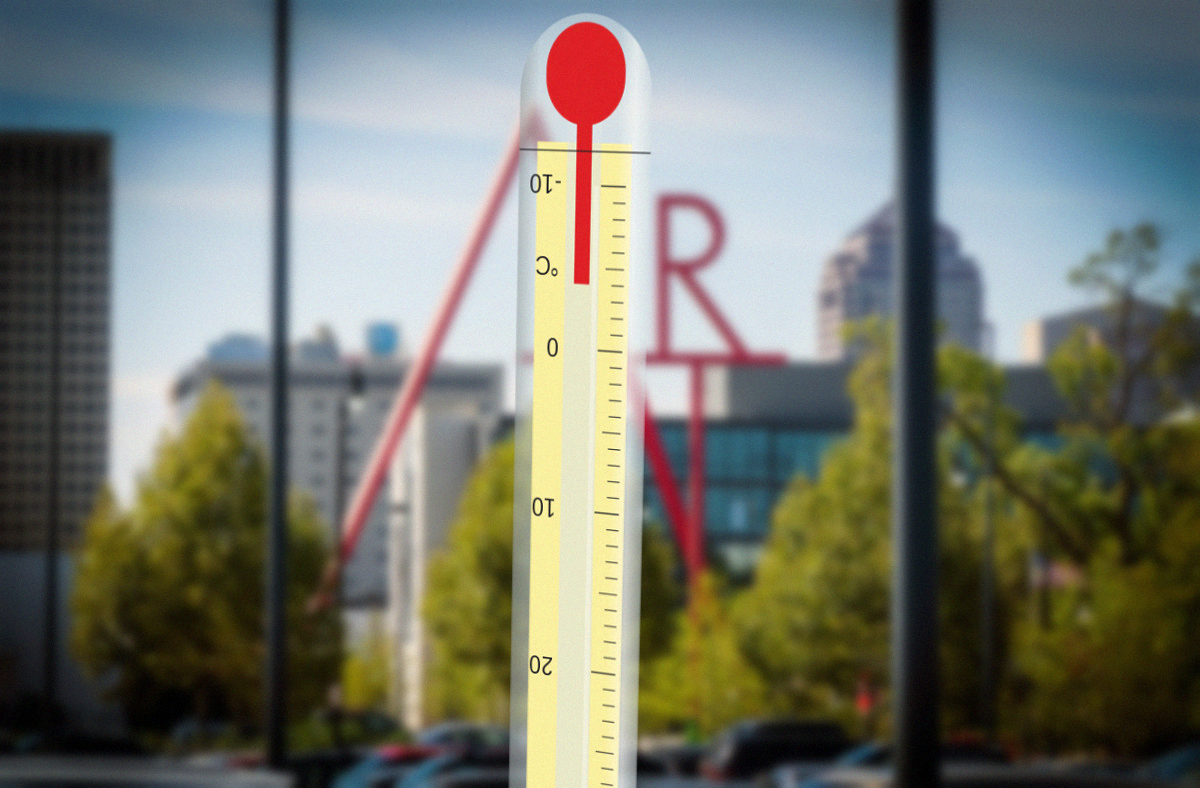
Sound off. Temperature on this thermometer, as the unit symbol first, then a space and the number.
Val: °C -4
